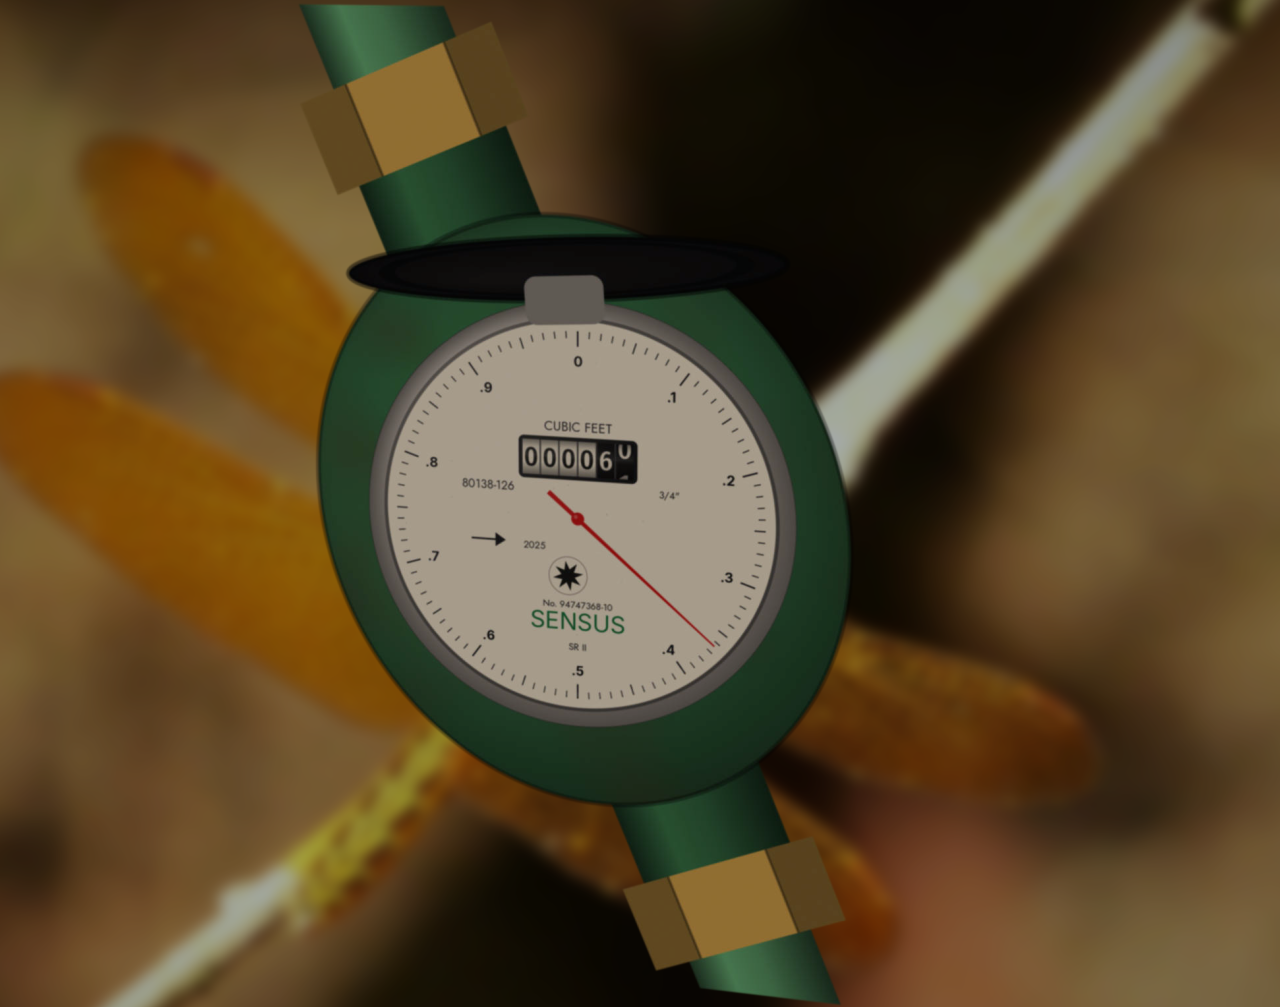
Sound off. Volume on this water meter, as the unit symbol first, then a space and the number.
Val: ft³ 60.36
